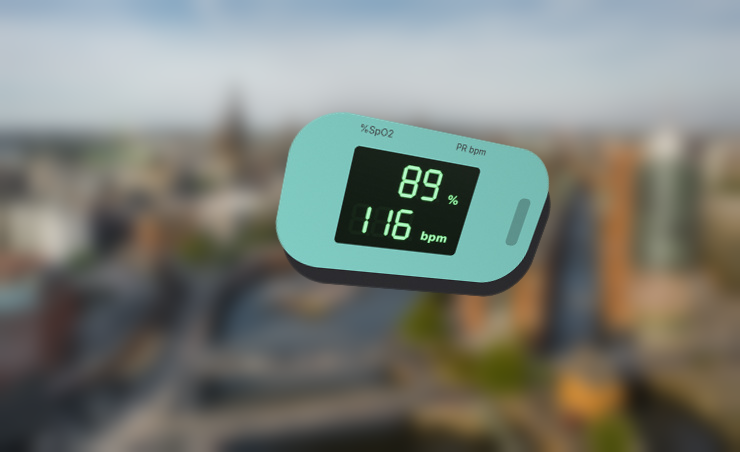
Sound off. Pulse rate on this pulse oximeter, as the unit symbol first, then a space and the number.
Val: bpm 116
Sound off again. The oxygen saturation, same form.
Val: % 89
